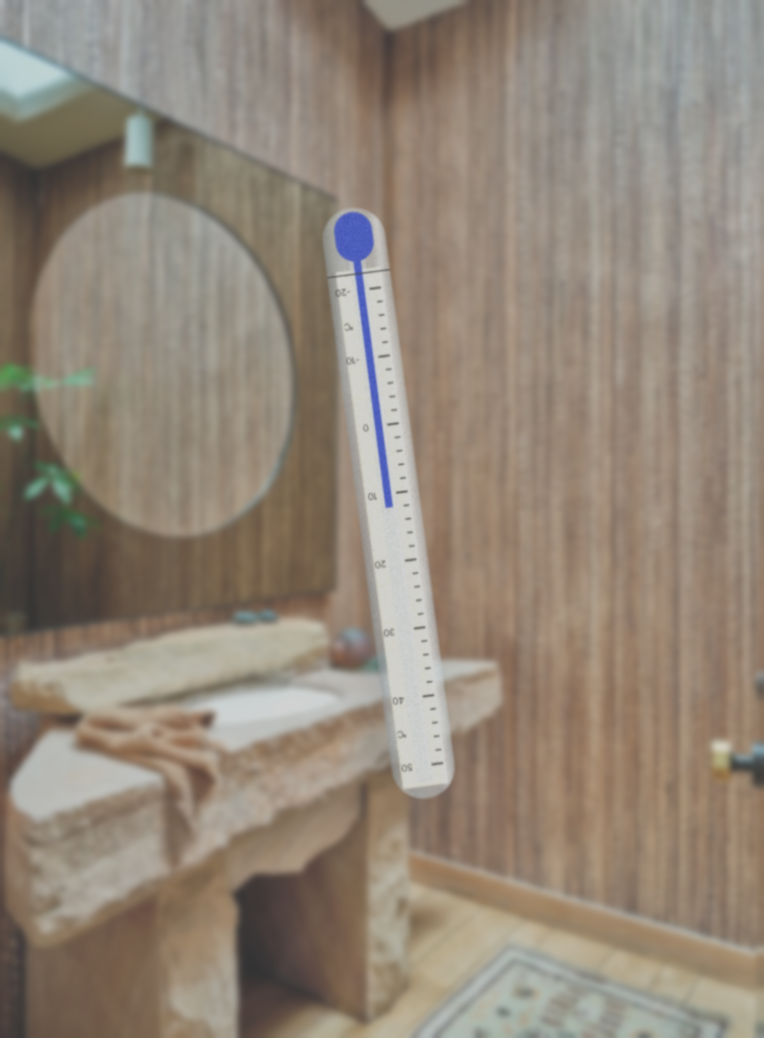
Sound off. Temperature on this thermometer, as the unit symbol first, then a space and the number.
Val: °C 12
